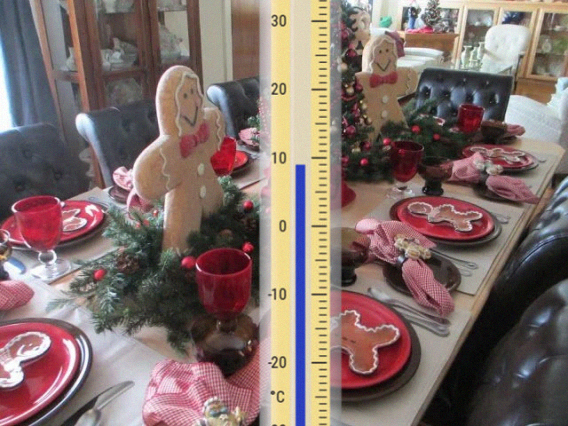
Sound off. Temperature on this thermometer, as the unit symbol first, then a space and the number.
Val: °C 9
